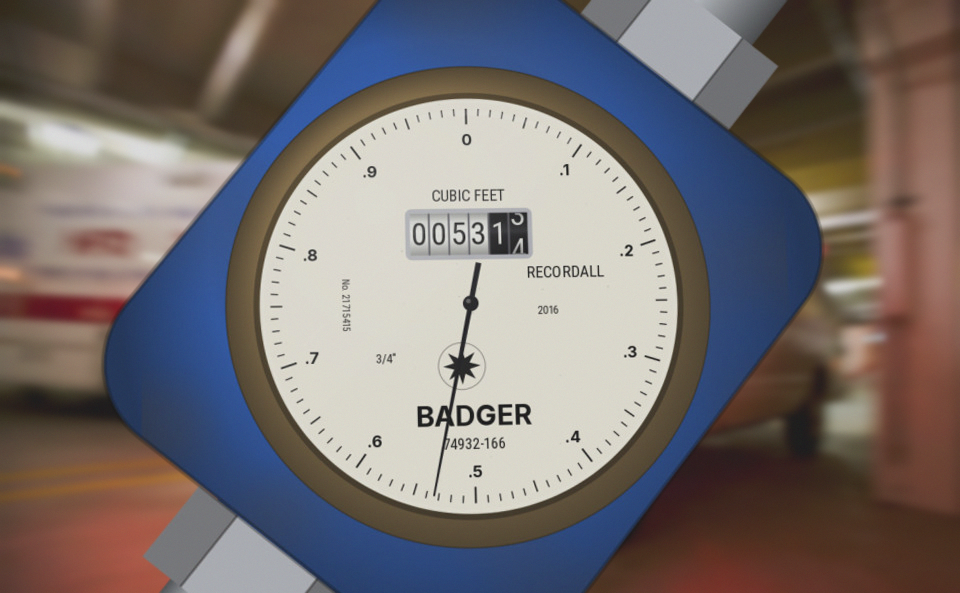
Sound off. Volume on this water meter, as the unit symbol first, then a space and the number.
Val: ft³ 5313.53
